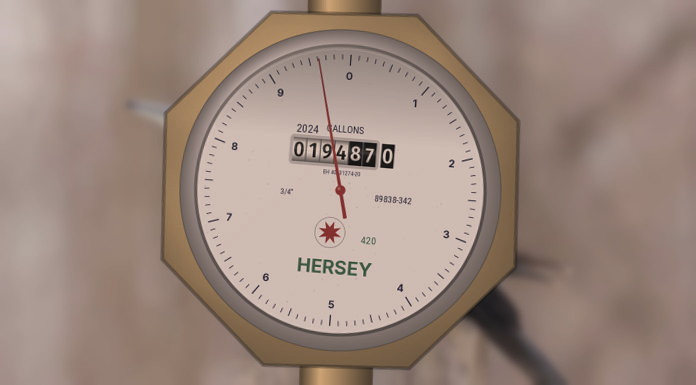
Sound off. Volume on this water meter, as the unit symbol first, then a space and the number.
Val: gal 194869.6
